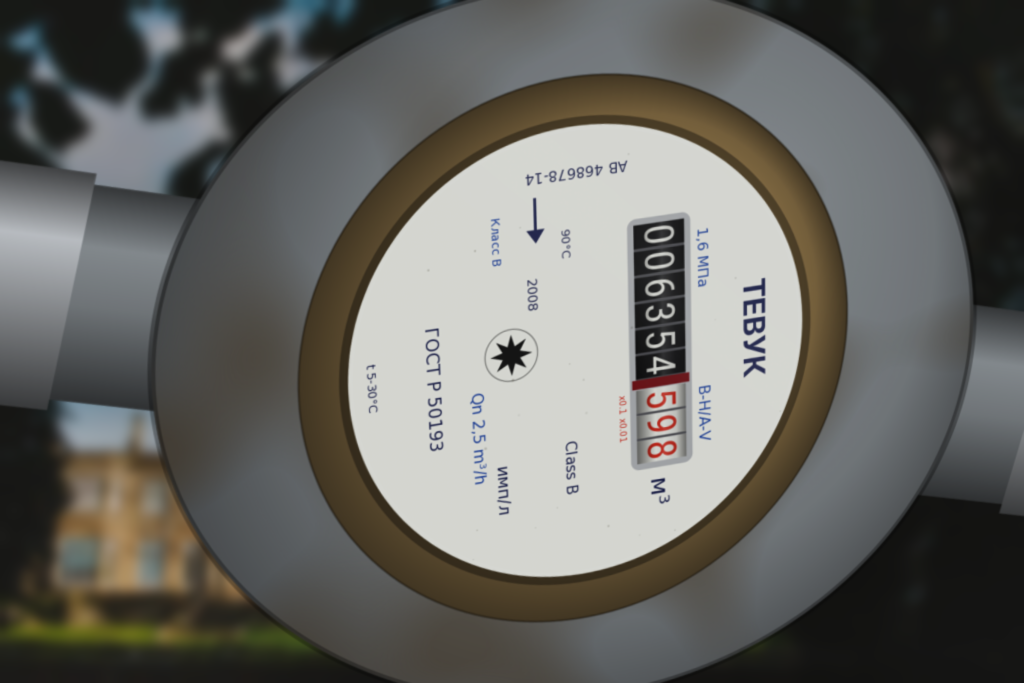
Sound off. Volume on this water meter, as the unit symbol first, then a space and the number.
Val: m³ 6354.598
